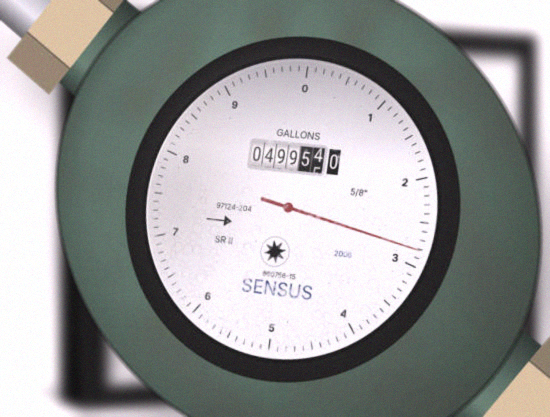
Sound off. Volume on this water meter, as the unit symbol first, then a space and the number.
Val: gal 499542.8
